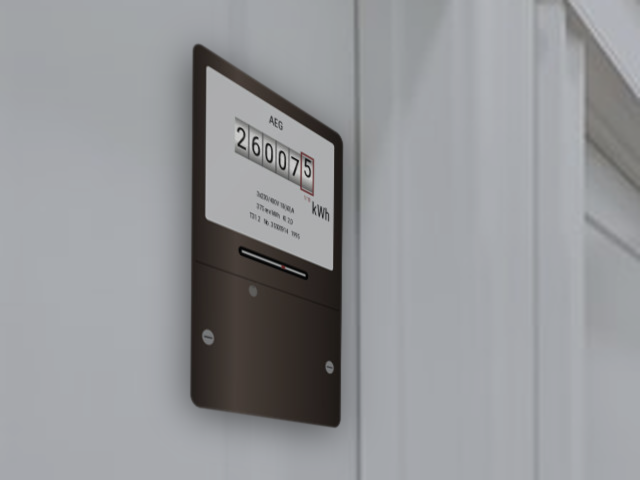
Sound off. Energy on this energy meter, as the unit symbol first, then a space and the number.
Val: kWh 26007.5
